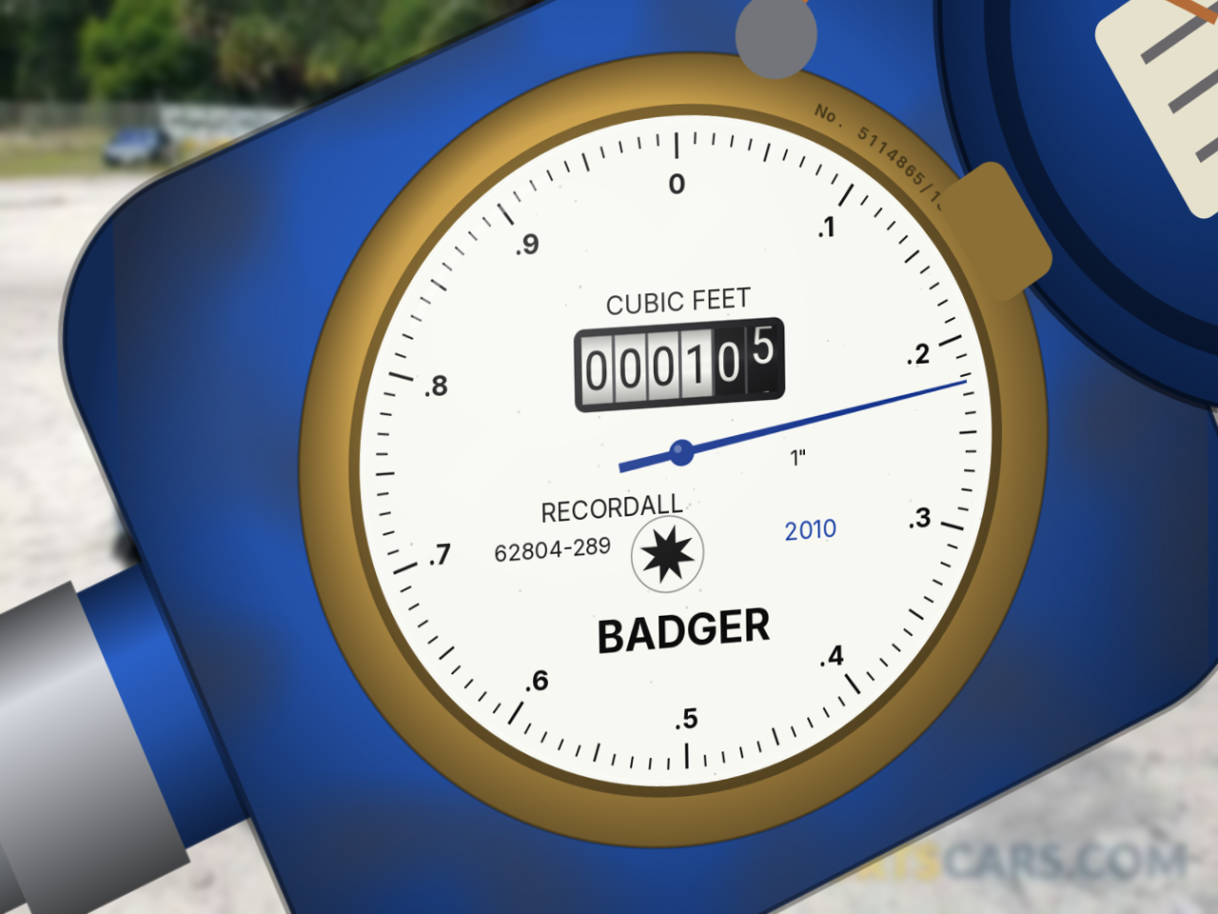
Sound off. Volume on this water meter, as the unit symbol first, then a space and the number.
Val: ft³ 105.22
